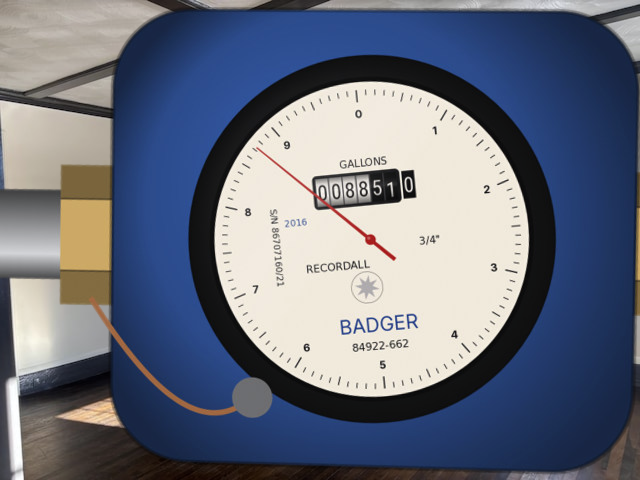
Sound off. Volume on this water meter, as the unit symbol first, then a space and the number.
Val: gal 88508.7
